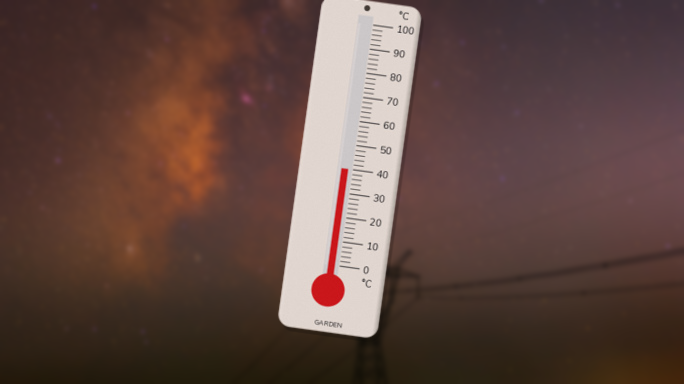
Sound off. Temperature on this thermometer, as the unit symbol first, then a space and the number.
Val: °C 40
